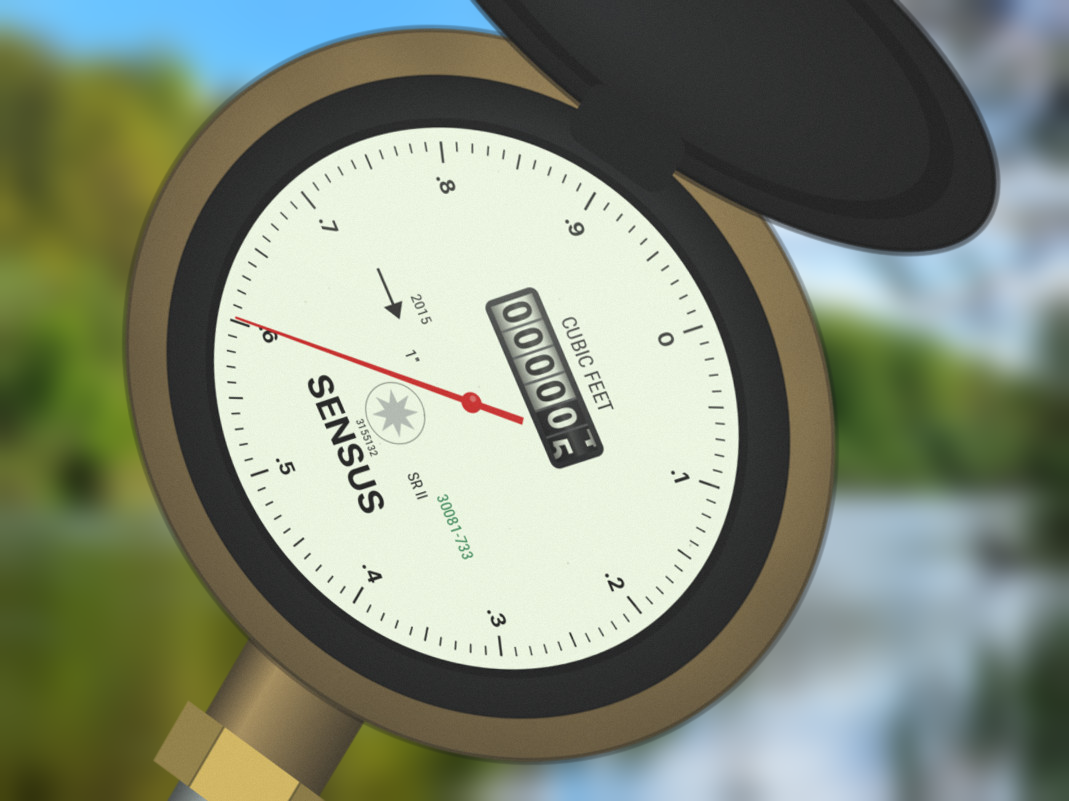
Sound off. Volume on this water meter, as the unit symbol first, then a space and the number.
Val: ft³ 4.60
